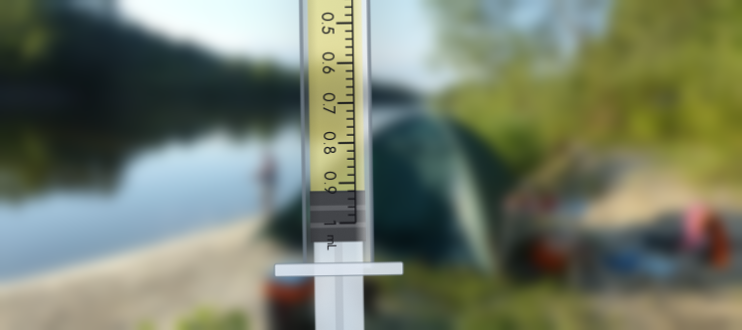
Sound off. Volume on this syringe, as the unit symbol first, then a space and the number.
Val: mL 0.92
